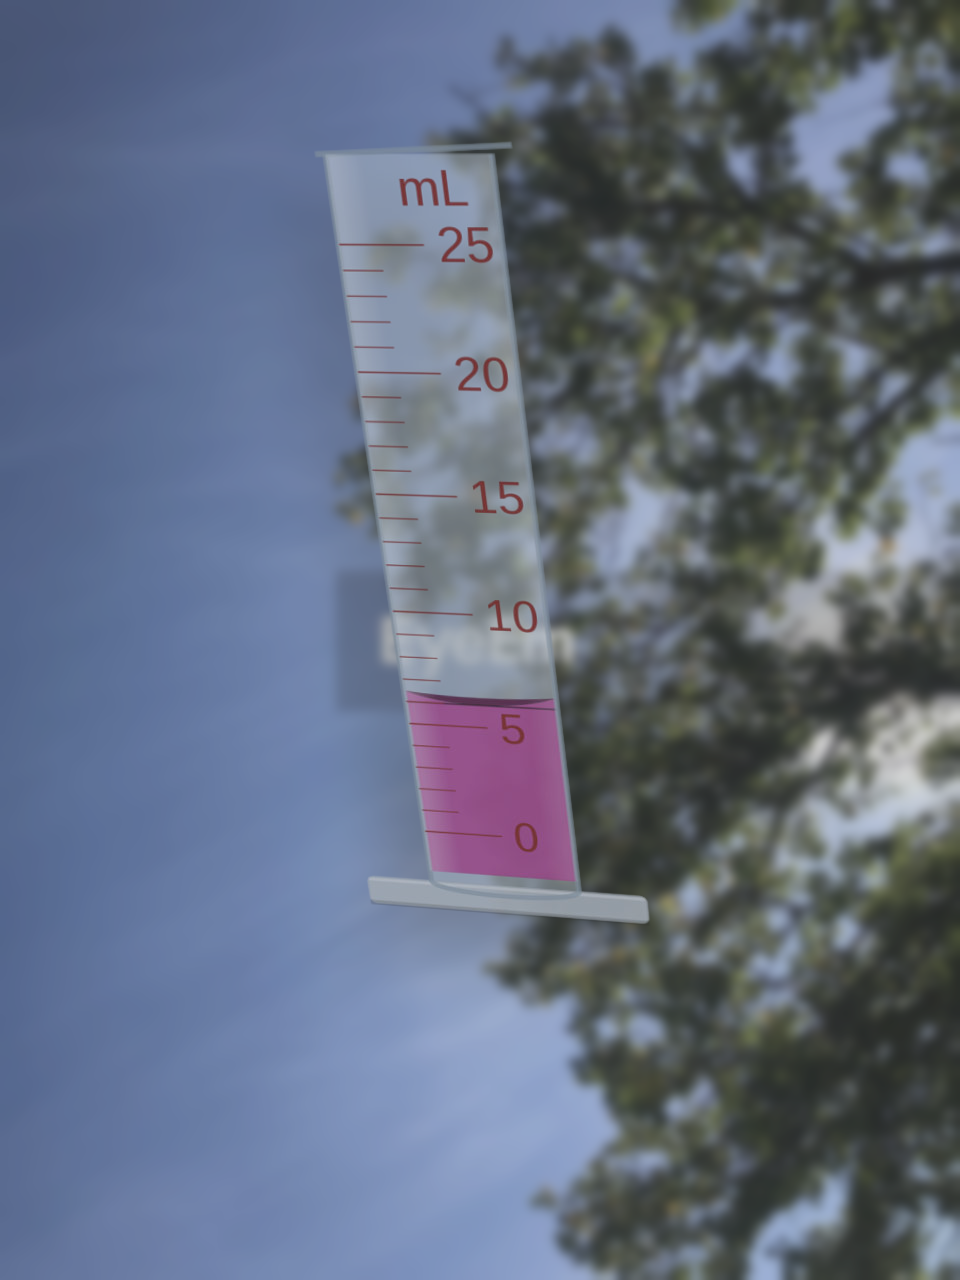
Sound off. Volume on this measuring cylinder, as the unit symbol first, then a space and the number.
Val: mL 6
